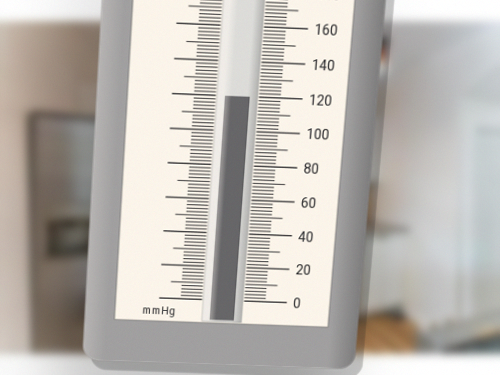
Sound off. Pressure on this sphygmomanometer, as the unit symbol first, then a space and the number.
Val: mmHg 120
